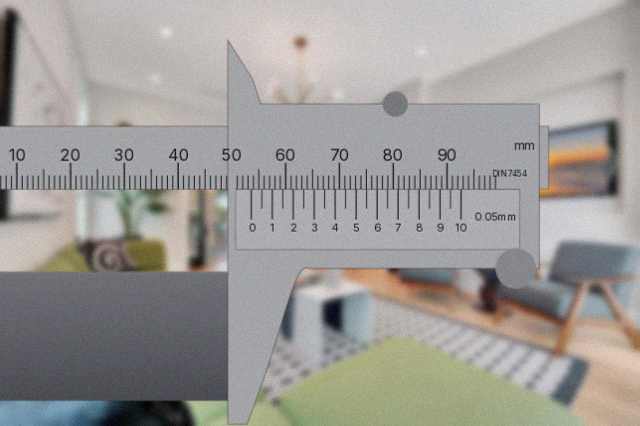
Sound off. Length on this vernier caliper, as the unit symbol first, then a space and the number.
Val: mm 53.6
